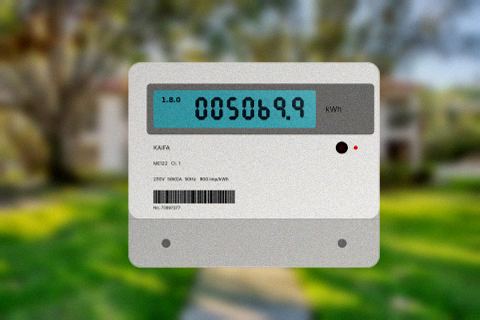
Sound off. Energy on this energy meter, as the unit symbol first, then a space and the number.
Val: kWh 5069.9
